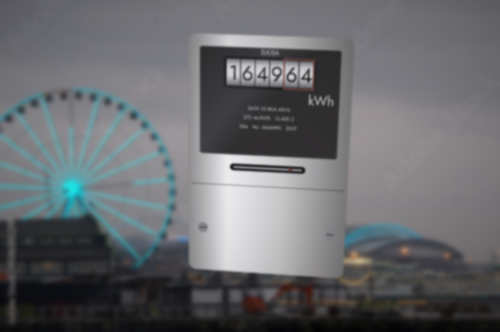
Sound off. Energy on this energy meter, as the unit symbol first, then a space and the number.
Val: kWh 1649.64
